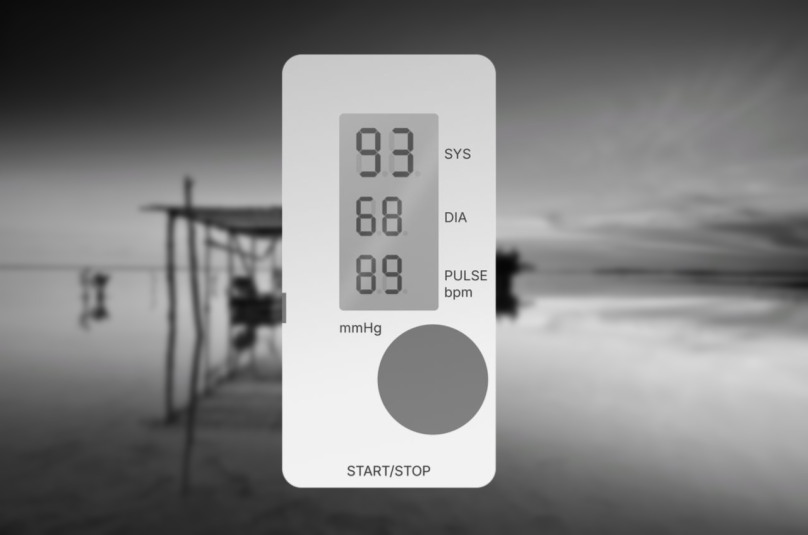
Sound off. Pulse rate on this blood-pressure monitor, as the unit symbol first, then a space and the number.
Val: bpm 89
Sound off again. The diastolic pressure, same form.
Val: mmHg 68
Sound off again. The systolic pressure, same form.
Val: mmHg 93
